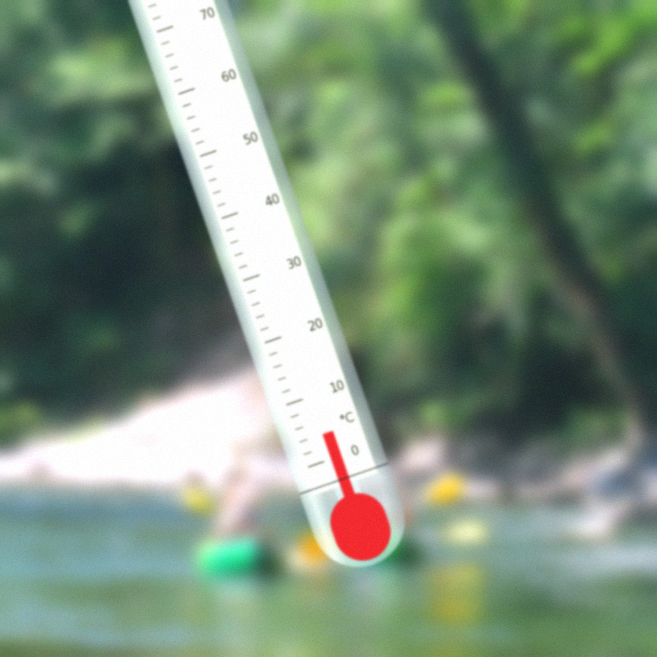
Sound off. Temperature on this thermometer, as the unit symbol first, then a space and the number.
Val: °C 4
